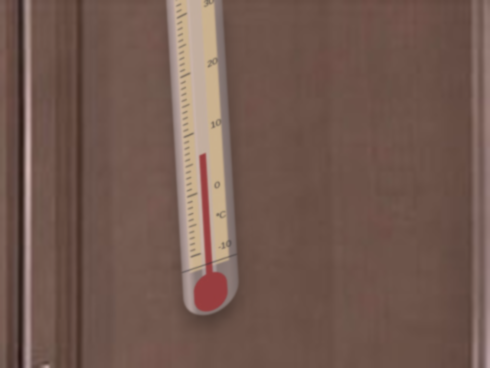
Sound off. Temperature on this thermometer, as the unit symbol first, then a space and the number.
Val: °C 6
